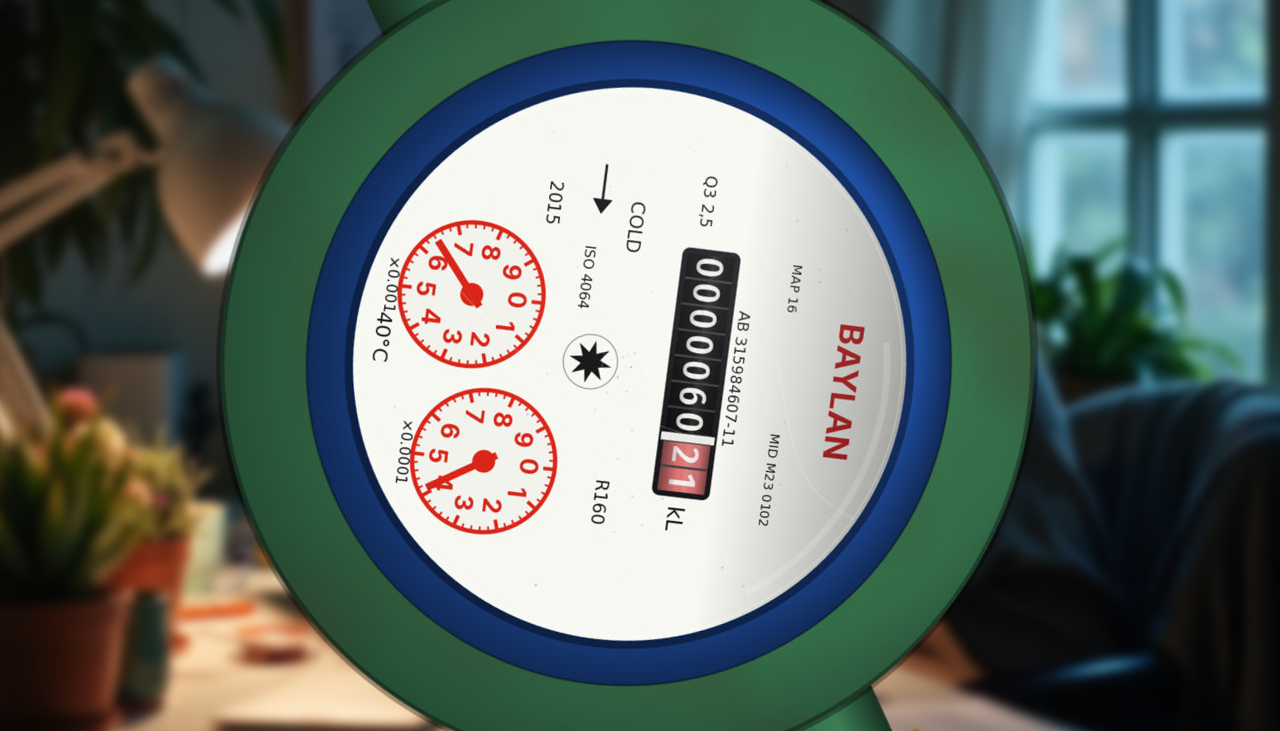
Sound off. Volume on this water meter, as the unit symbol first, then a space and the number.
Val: kL 60.2164
